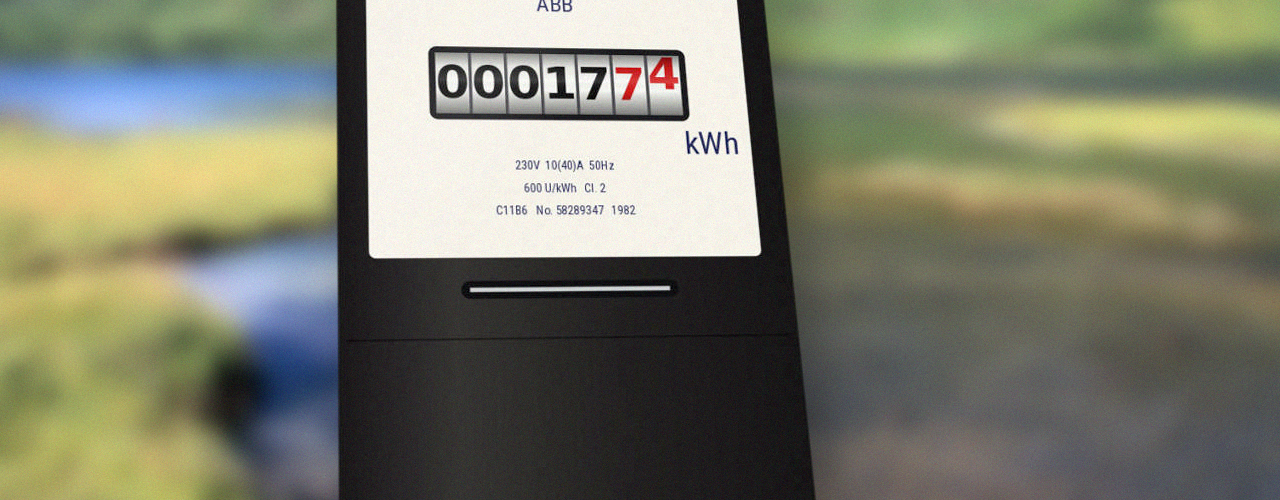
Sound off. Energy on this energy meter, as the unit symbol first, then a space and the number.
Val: kWh 17.74
